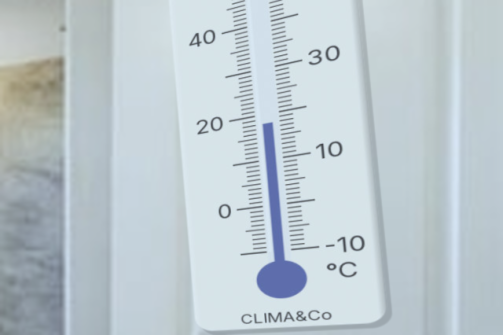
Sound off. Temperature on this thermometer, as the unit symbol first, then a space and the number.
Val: °C 18
